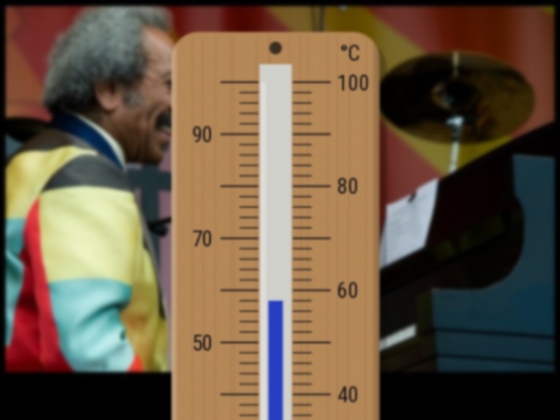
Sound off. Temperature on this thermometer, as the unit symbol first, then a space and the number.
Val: °C 58
